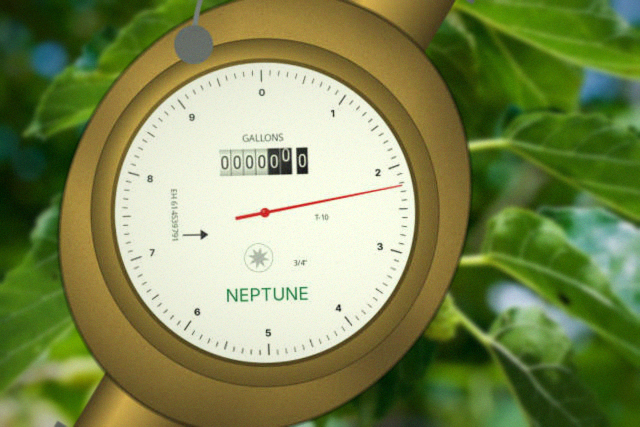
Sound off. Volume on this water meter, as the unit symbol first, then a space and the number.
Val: gal 2.2
